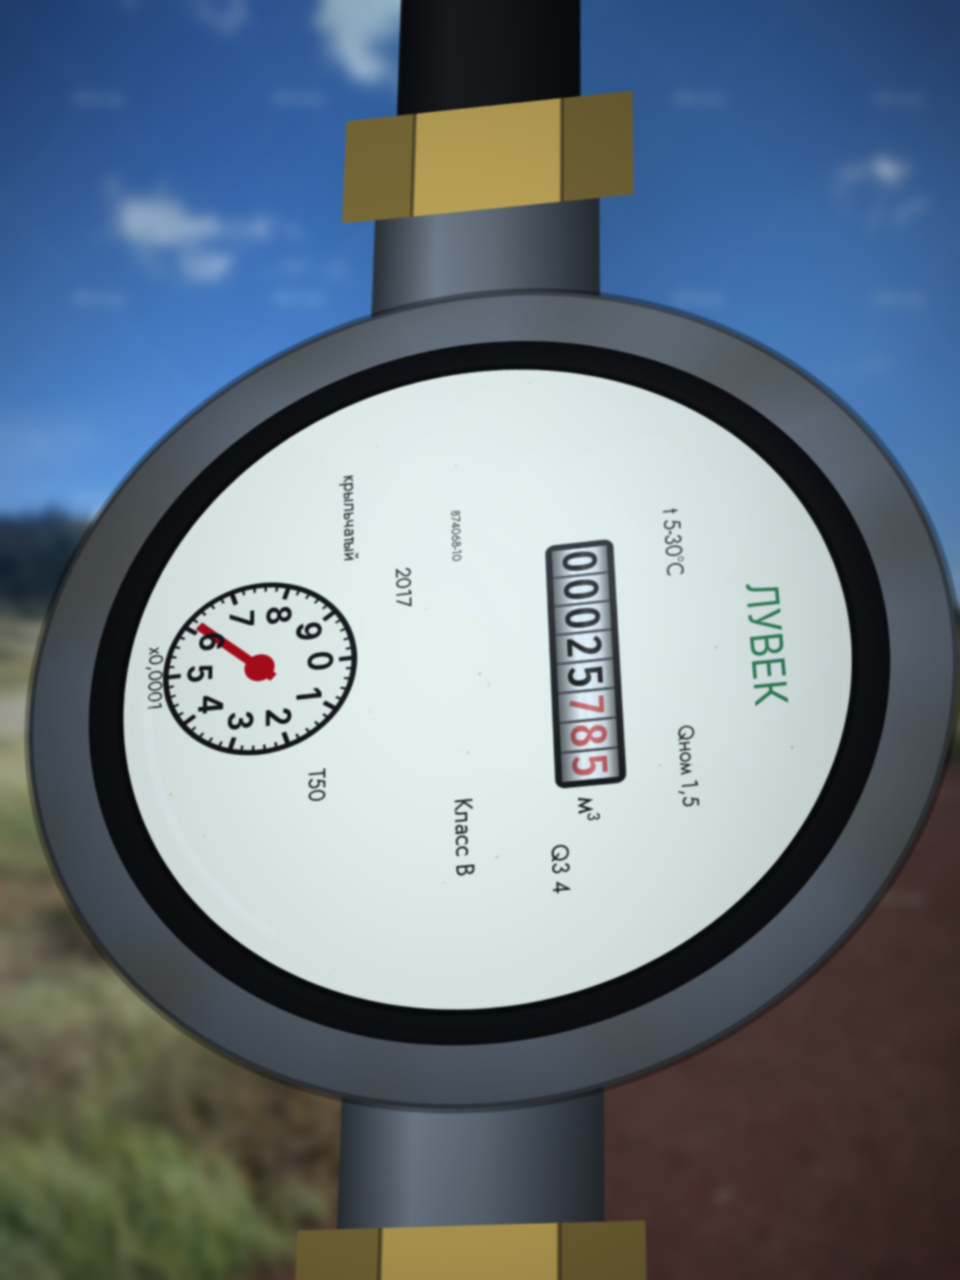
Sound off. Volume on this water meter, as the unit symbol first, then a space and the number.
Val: m³ 25.7856
